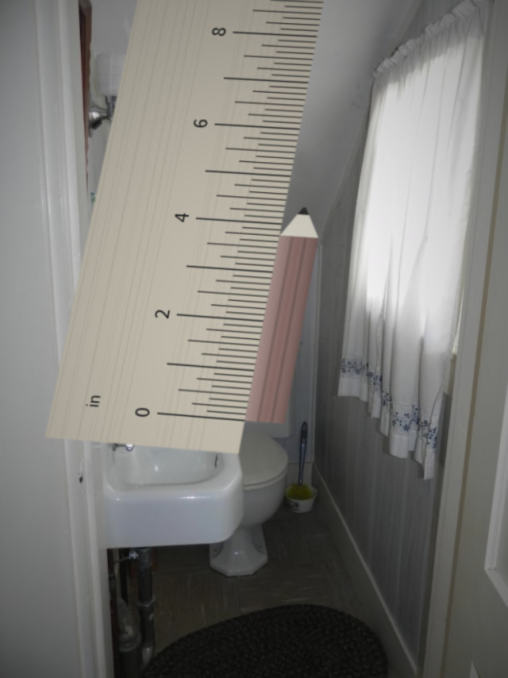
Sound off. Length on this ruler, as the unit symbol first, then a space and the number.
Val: in 4.375
